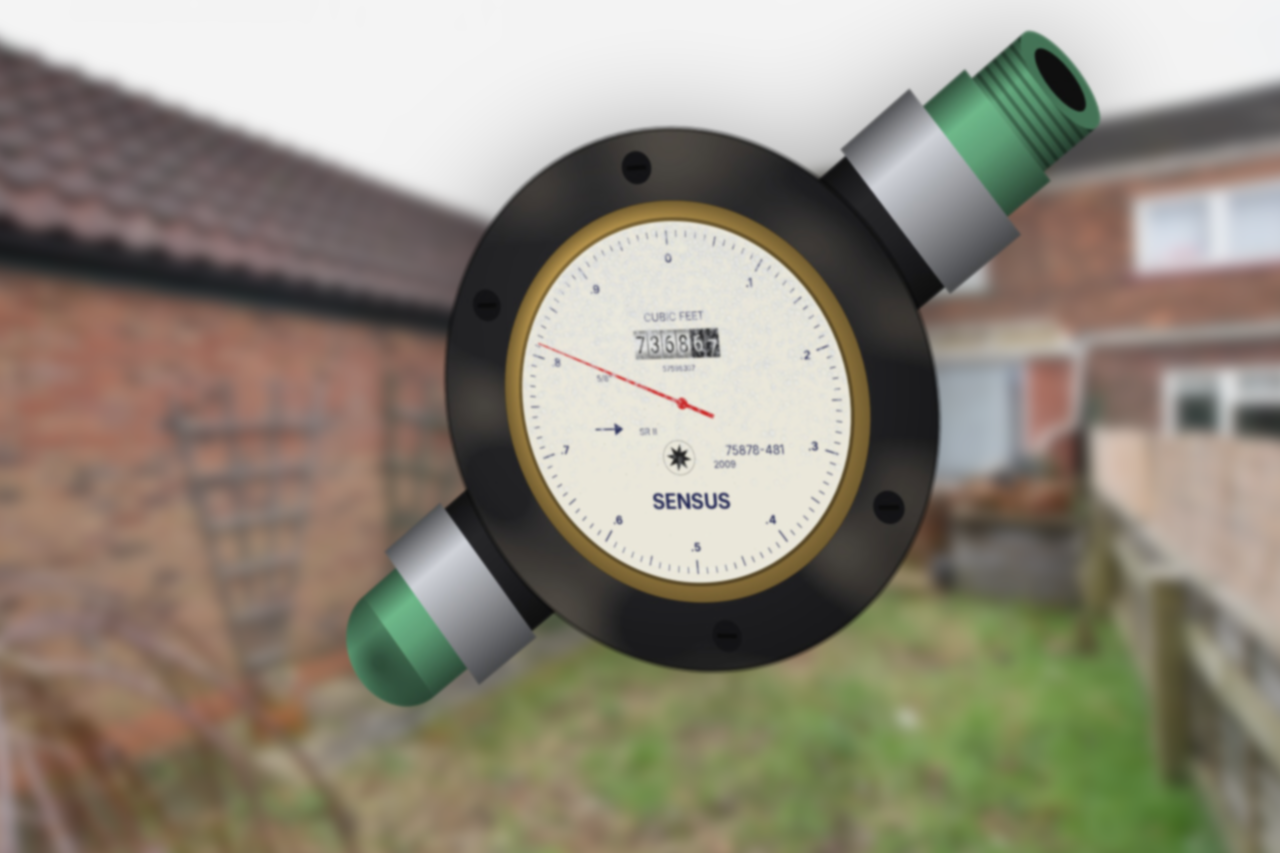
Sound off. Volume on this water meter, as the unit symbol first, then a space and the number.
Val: ft³ 736866.81
